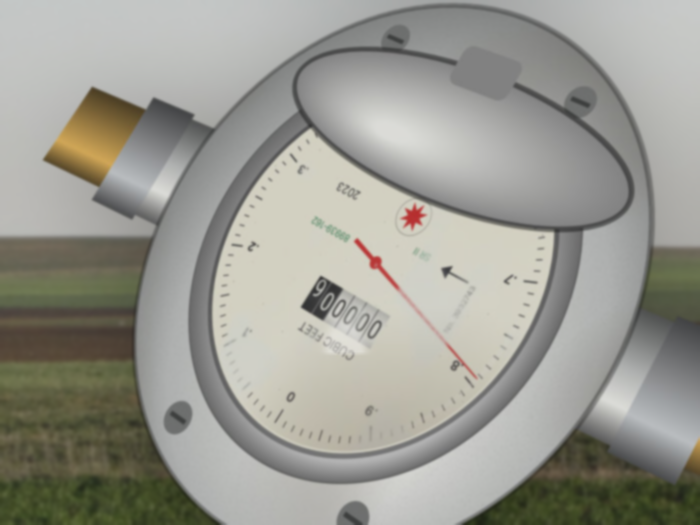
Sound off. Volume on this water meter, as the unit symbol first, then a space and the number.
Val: ft³ 5.79
